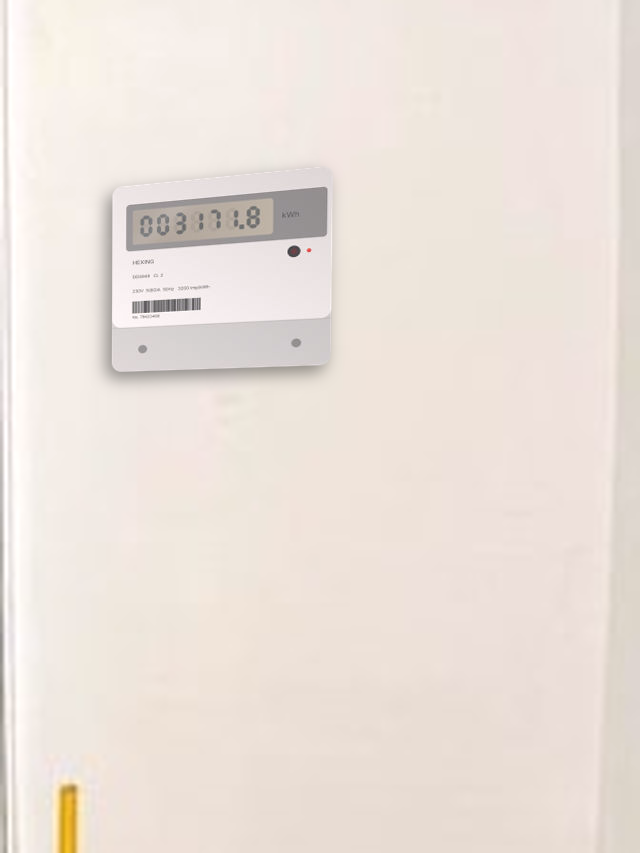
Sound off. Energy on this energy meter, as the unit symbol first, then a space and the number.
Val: kWh 3171.8
